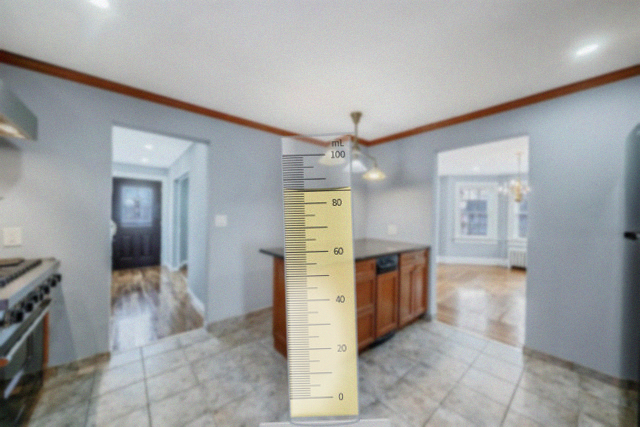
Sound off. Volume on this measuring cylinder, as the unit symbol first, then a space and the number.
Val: mL 85
